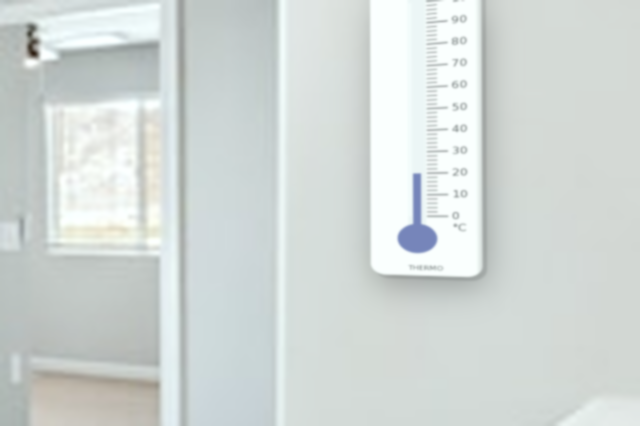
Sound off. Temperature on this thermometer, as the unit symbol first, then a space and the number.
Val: °C 20
